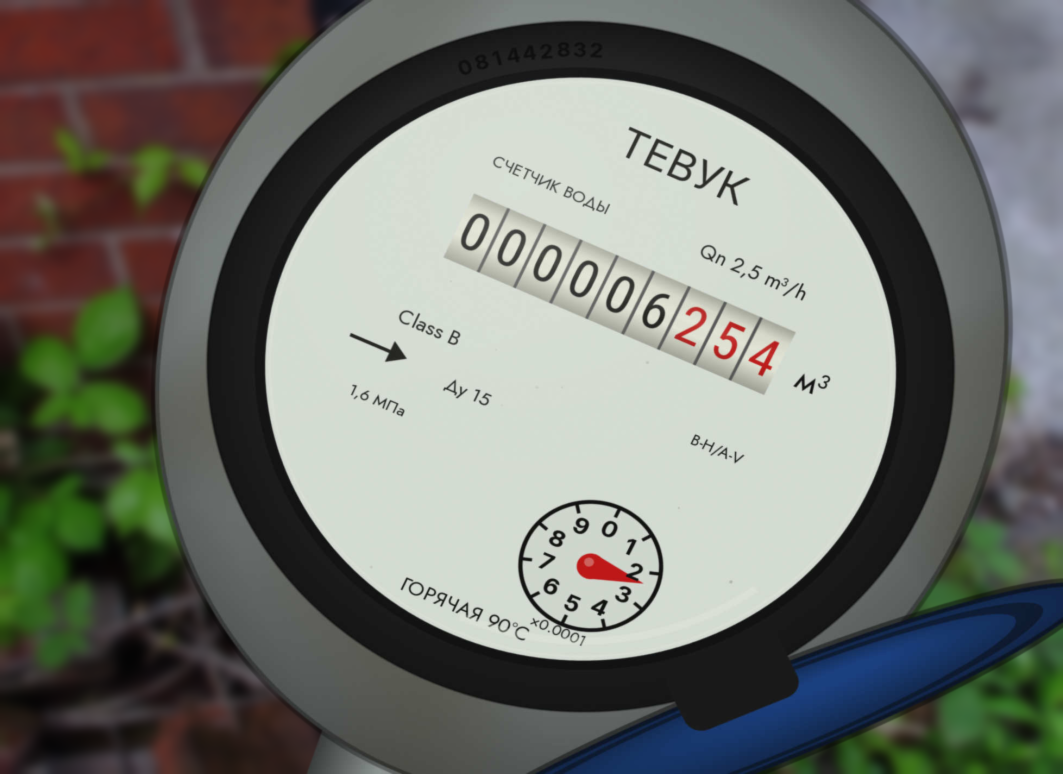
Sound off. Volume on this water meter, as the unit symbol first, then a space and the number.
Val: m³ 6.2542
